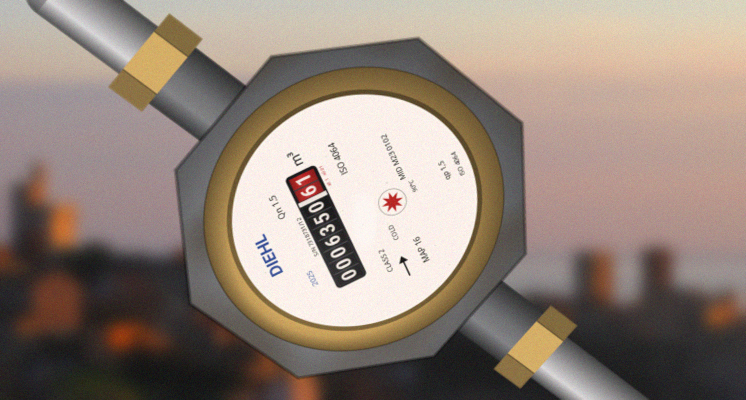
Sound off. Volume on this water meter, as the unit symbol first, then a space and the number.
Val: m³ 6350.61
